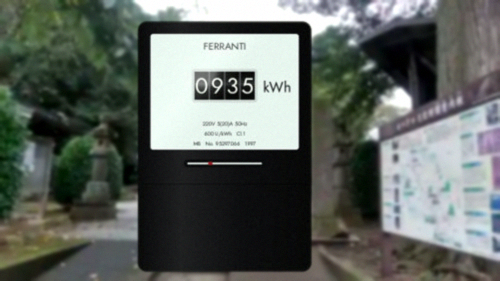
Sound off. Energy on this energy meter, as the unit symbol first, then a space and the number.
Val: kWh 935
